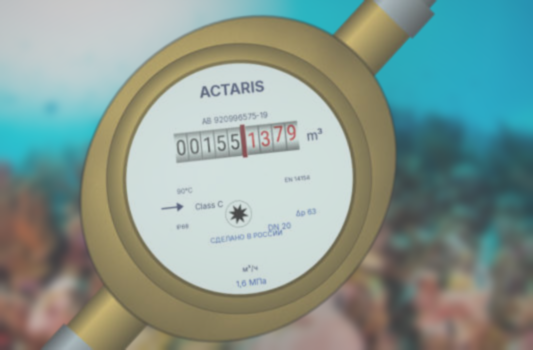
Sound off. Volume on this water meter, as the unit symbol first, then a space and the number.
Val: m³ 155.1379
